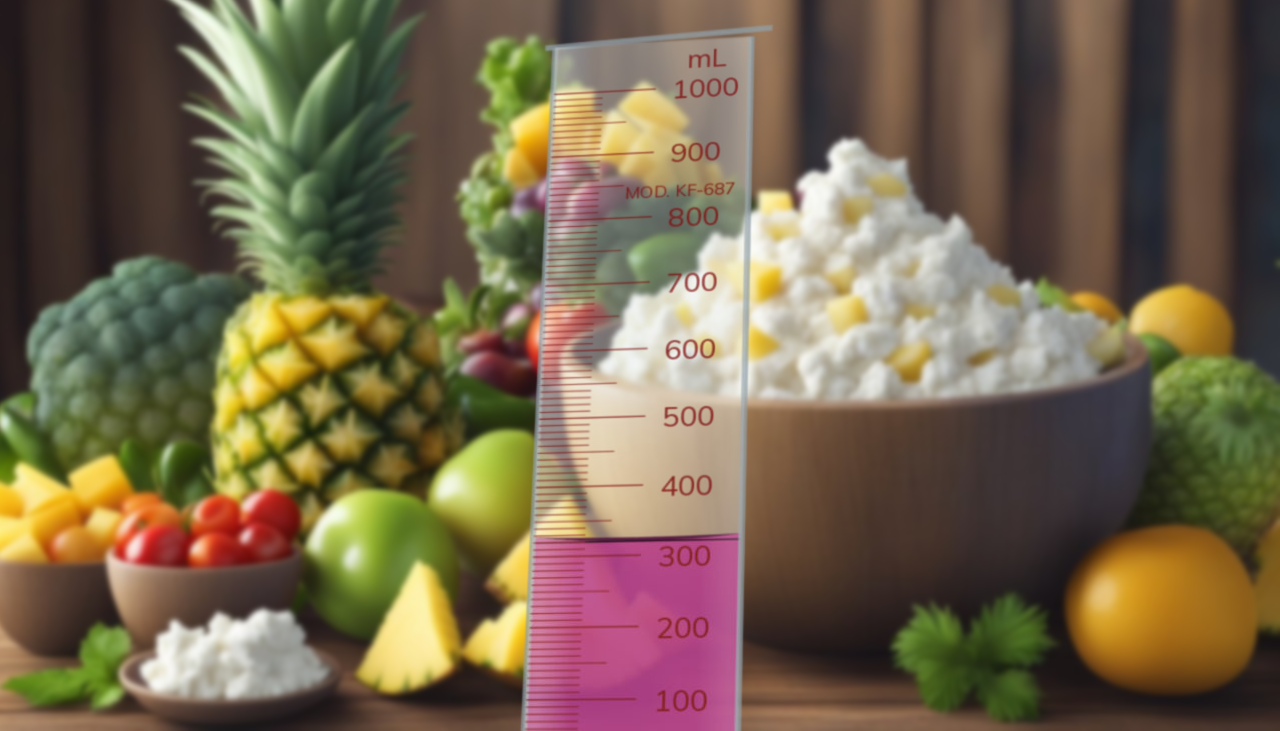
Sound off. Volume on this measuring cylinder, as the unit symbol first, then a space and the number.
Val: mL 320
